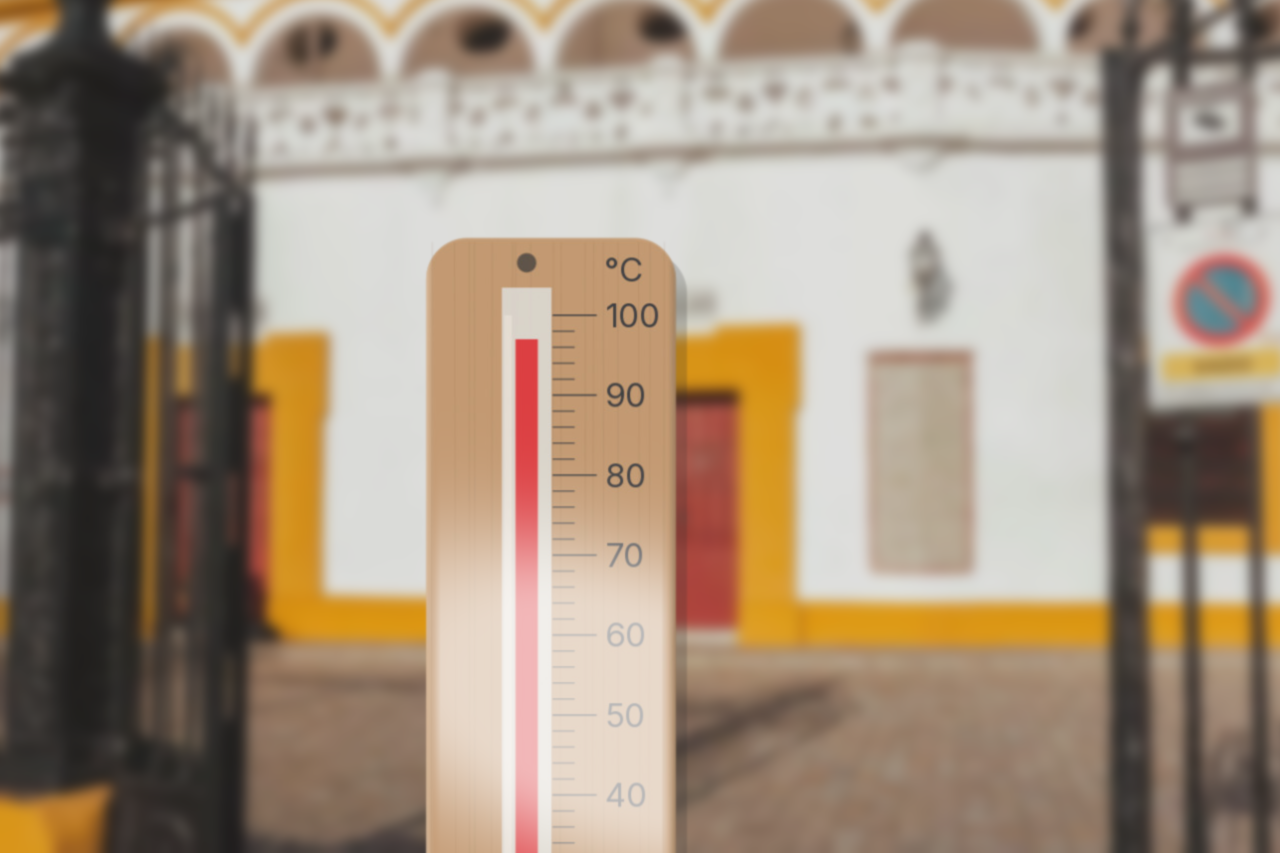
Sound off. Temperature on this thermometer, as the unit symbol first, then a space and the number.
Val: °C 97
